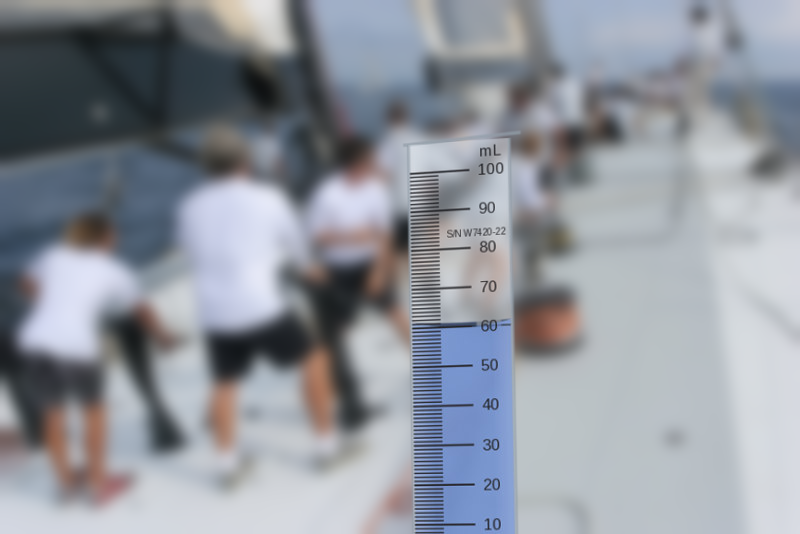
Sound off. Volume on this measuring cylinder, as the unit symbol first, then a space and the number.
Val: mL 60
